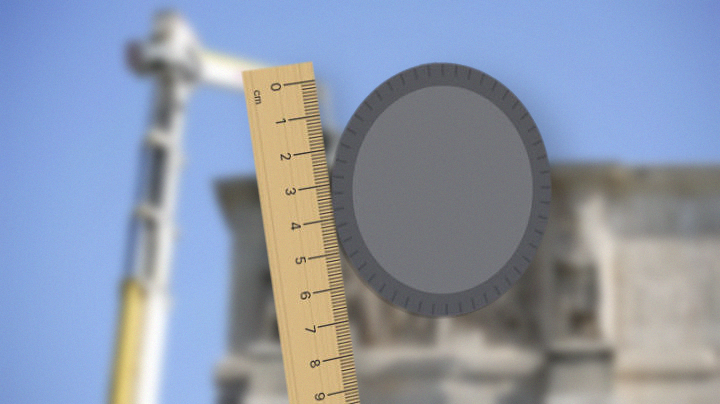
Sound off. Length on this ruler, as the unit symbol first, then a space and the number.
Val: cm 7.5
